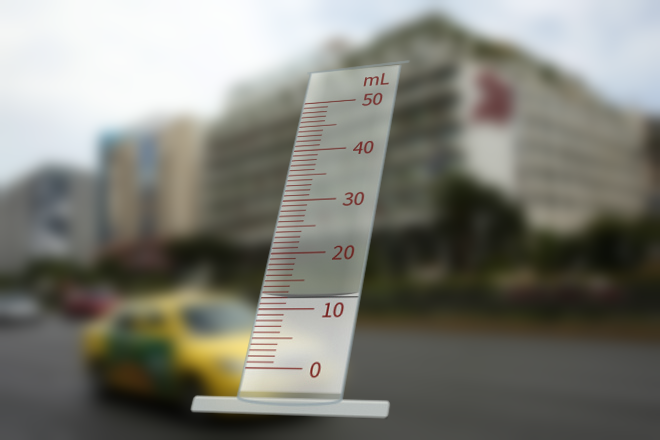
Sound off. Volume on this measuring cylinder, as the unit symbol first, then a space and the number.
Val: mL 12
